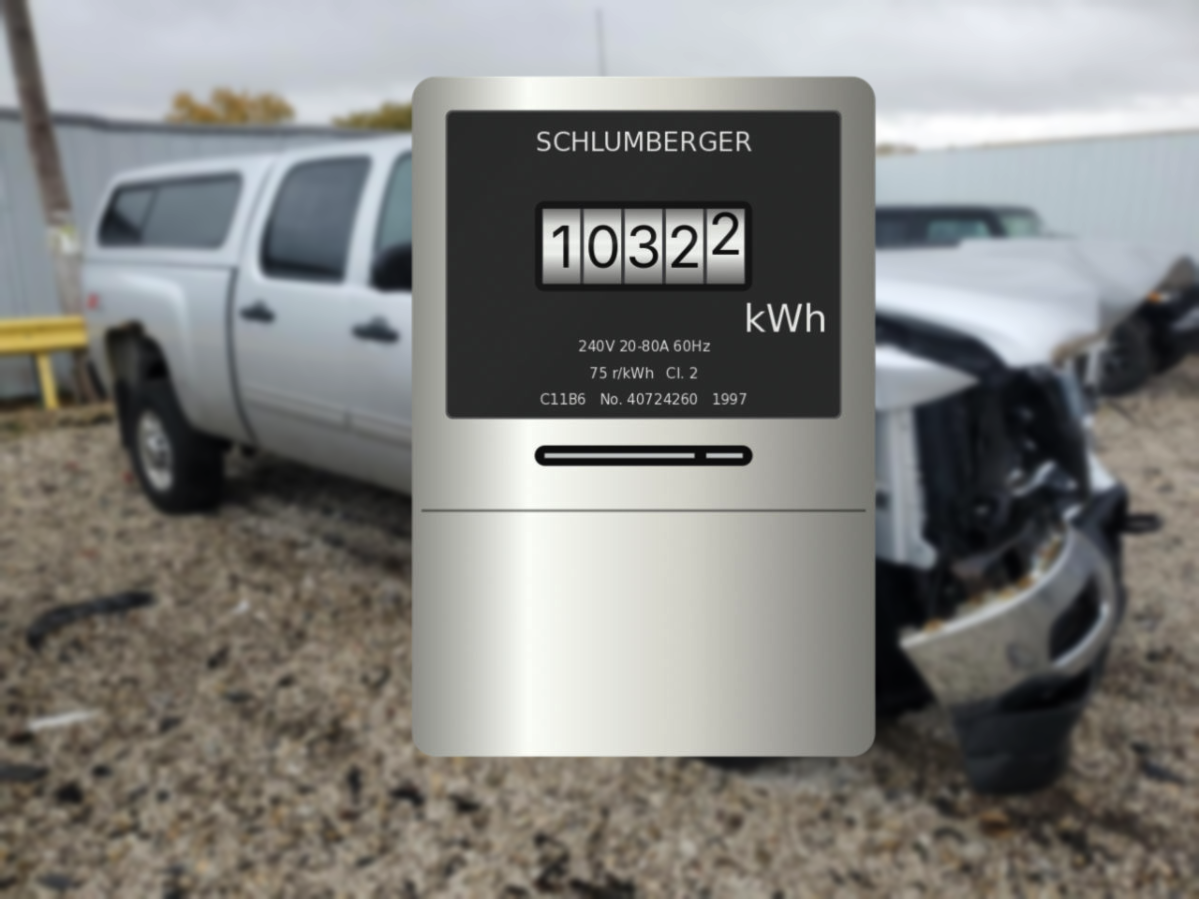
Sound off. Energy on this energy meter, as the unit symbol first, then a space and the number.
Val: kWh 10322
